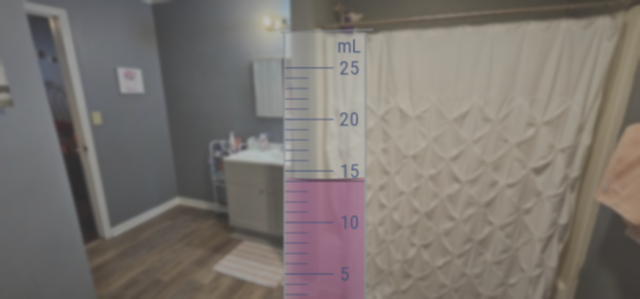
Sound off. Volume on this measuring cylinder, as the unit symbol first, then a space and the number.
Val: mL 14
